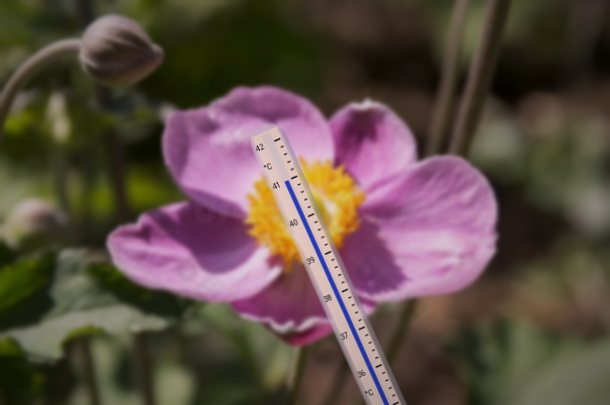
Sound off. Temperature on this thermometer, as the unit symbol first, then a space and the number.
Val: °C 41
